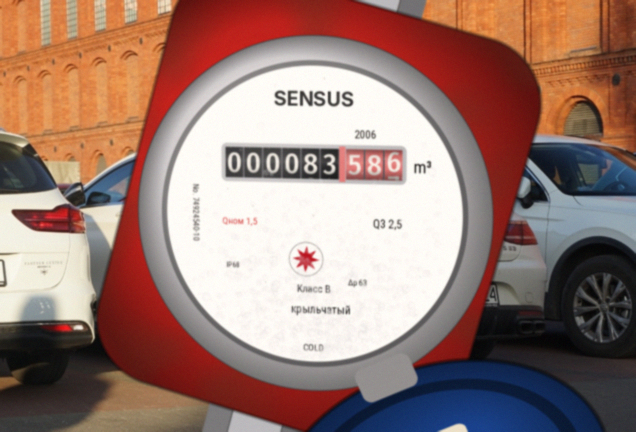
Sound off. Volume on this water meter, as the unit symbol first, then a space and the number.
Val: m³ 83.586
